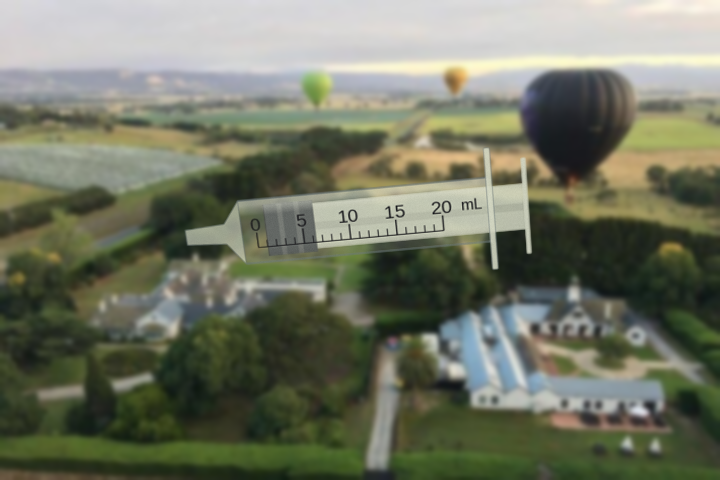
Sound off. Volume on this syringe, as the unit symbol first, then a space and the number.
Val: mL 1
